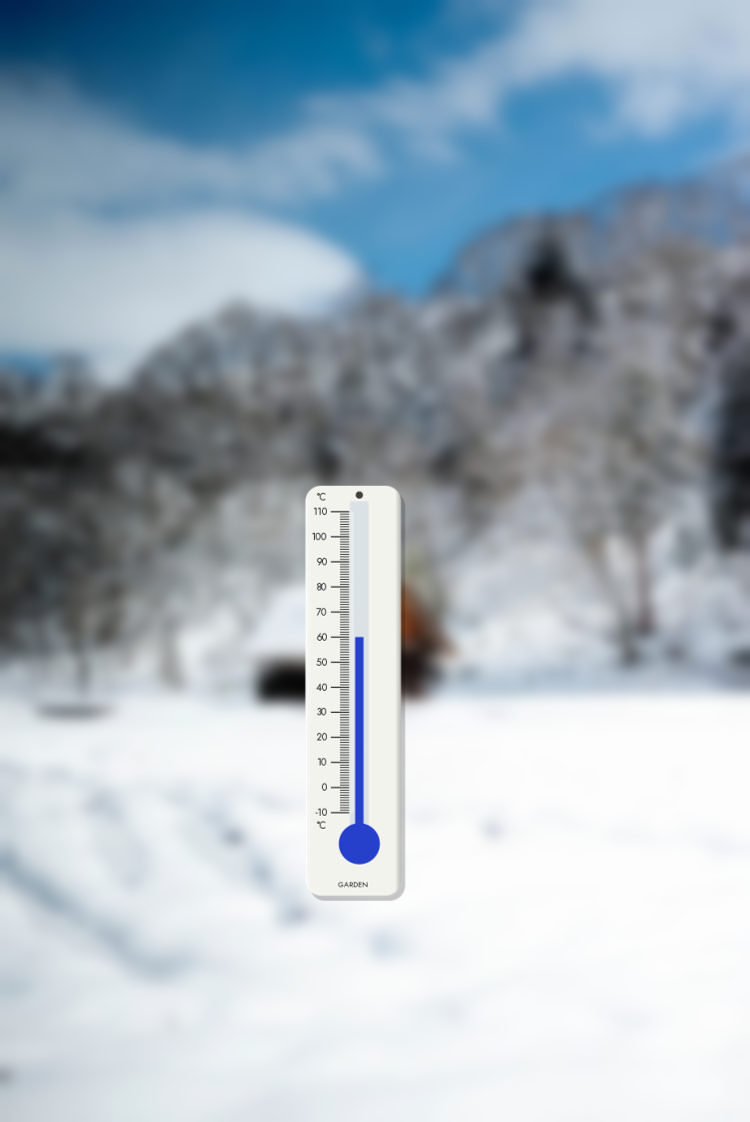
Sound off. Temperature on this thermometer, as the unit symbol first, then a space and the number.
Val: °C 60
